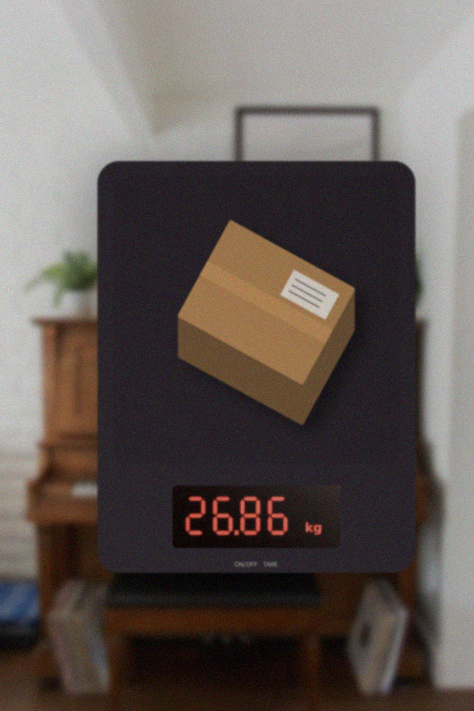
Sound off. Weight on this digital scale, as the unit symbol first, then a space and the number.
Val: kg 26.86
